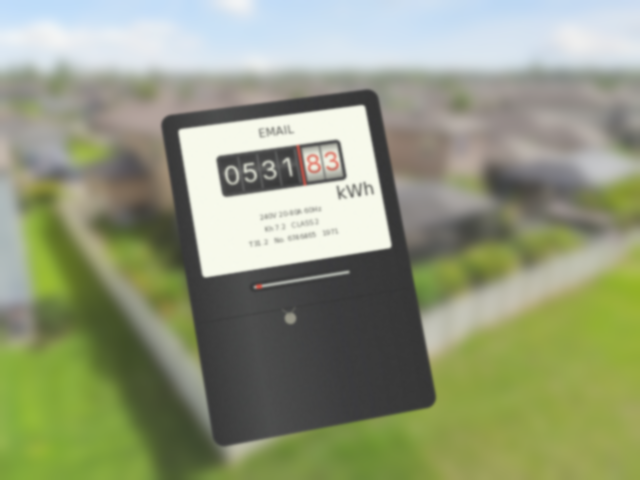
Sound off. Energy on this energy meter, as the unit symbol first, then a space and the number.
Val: kWh 531.83
